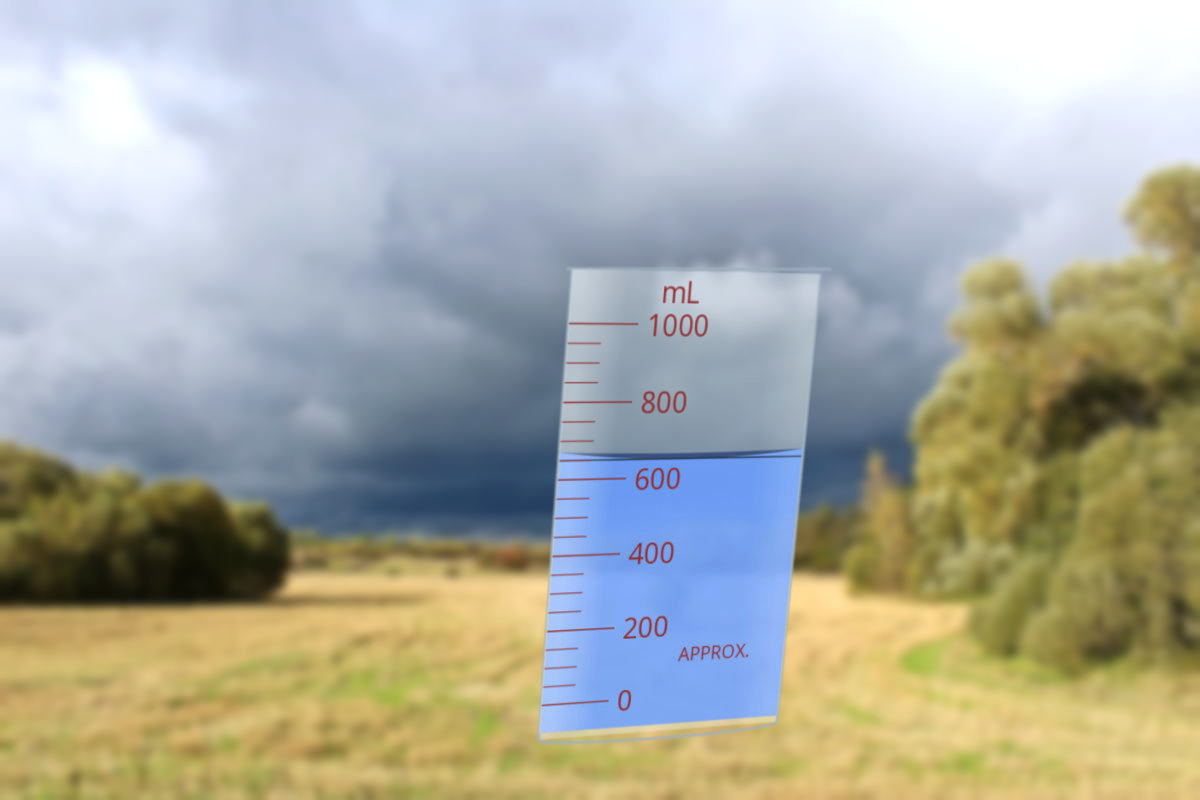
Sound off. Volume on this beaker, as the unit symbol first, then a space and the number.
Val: mL 650
